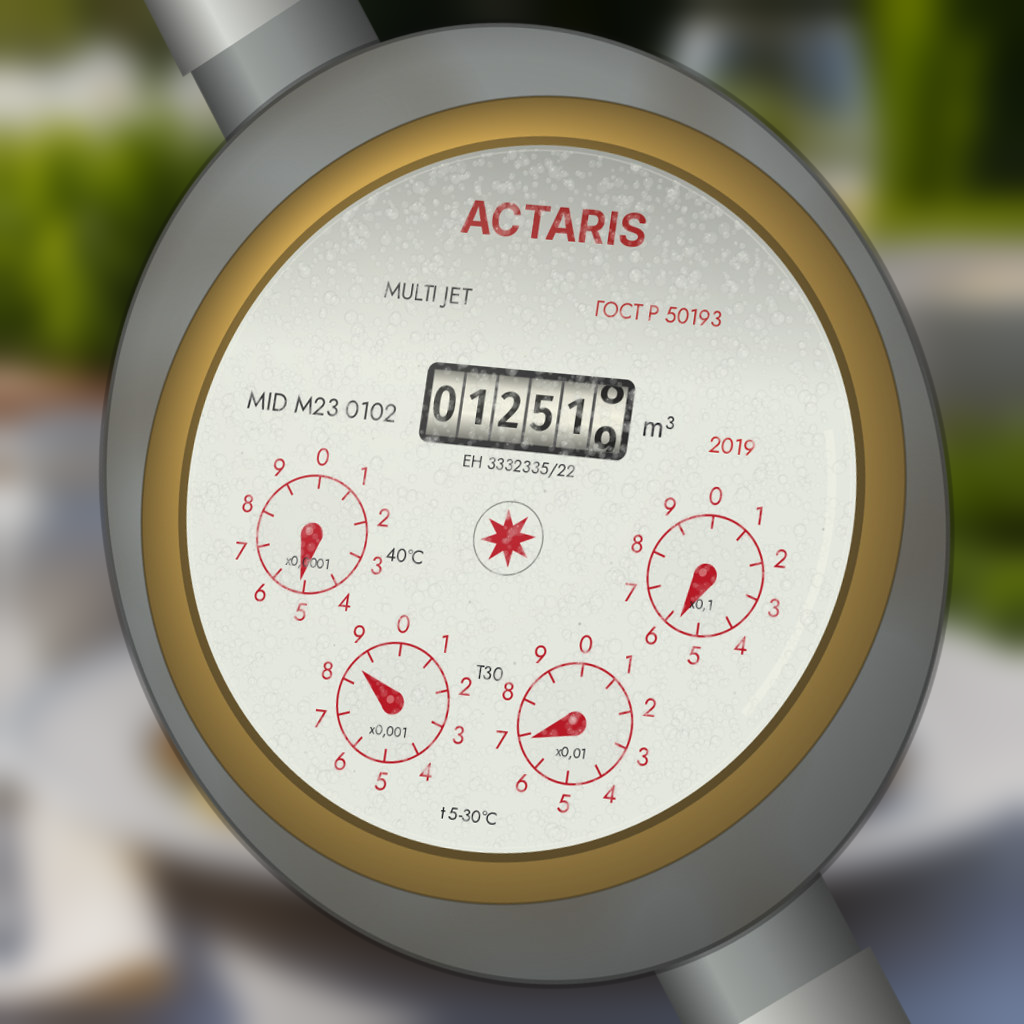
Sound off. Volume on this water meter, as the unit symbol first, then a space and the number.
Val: m³ 12518.5685
